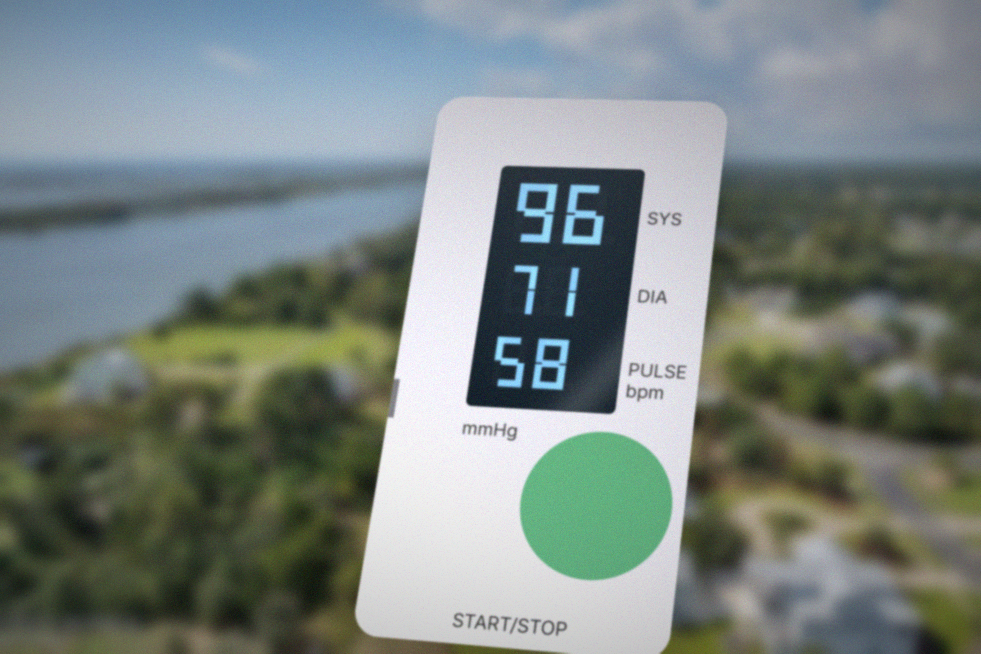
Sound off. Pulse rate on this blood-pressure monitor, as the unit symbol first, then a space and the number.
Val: bpm 58
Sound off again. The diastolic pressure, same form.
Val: mmHg 71
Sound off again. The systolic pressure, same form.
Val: mmHg 96
